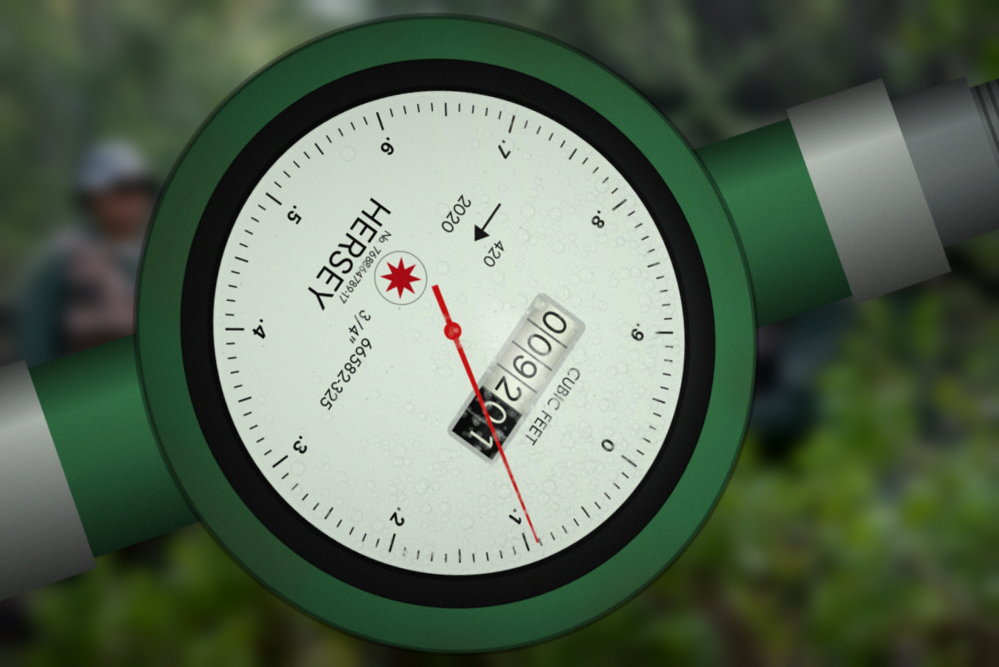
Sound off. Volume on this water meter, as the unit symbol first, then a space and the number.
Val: ft³ 9201.09
